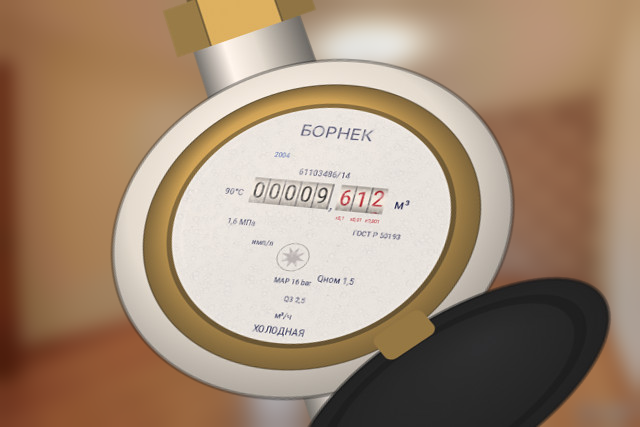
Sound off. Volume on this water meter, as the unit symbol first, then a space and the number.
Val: m³ 9.612
